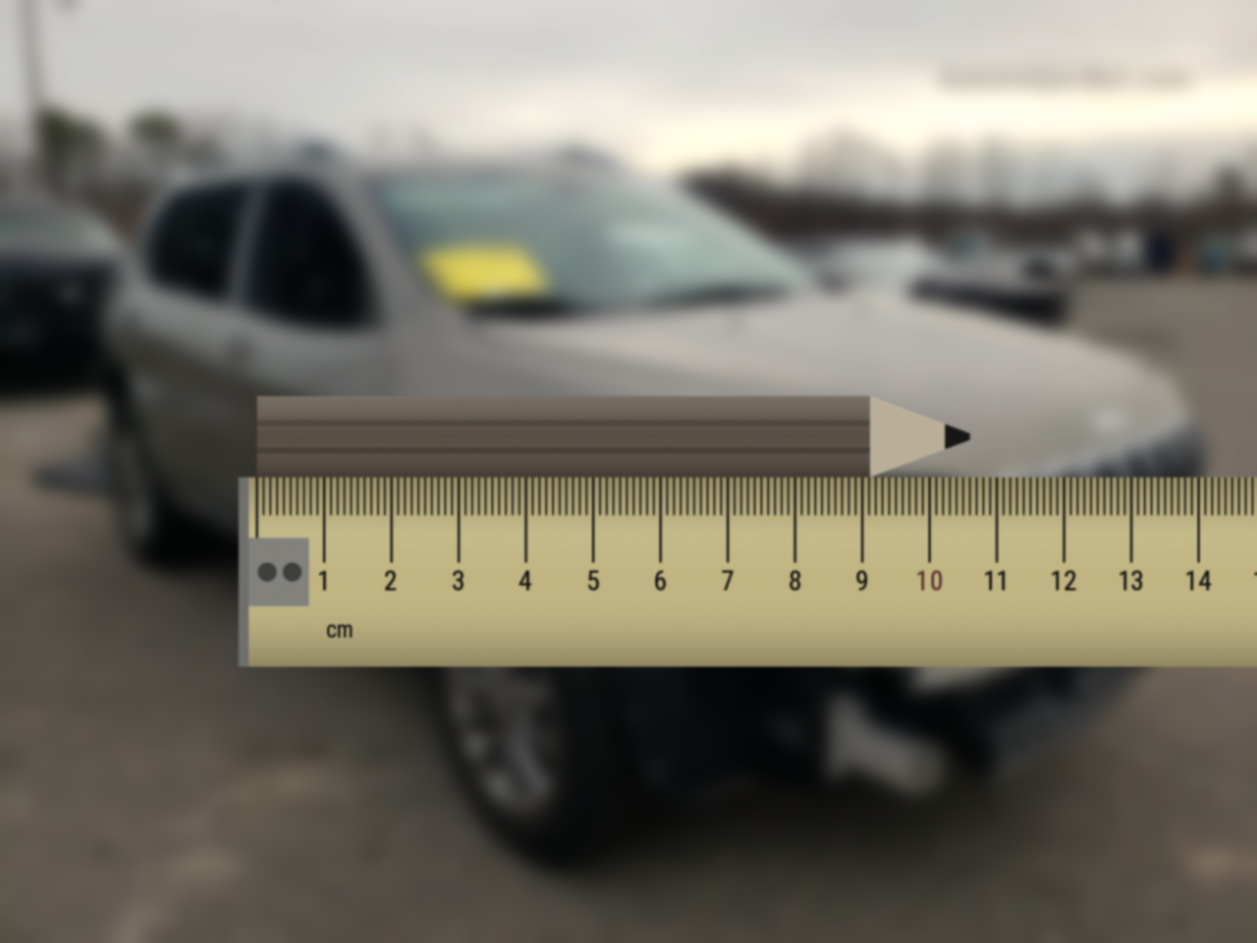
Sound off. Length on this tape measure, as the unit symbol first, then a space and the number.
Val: cm 10.6
